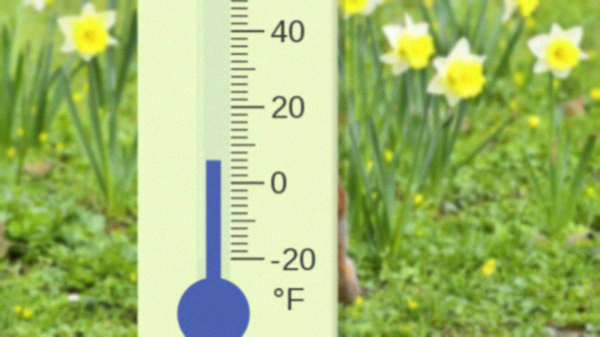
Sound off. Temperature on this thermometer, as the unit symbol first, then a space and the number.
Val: °F 6
